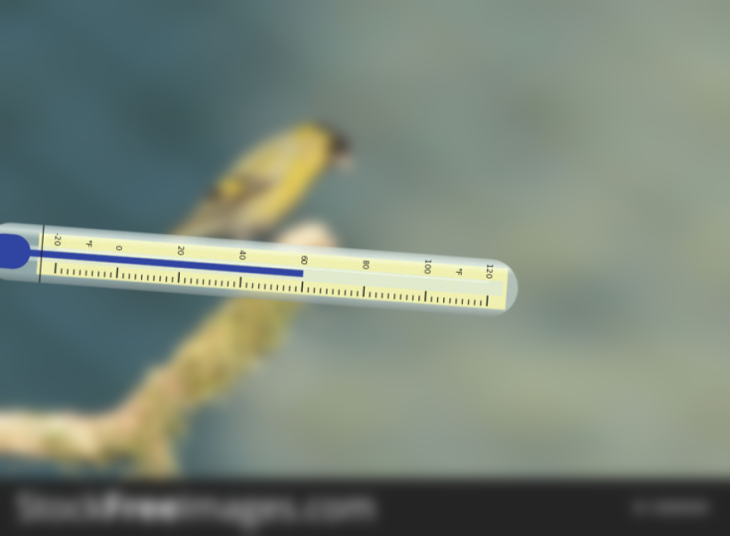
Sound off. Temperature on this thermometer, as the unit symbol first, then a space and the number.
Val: °F 60
